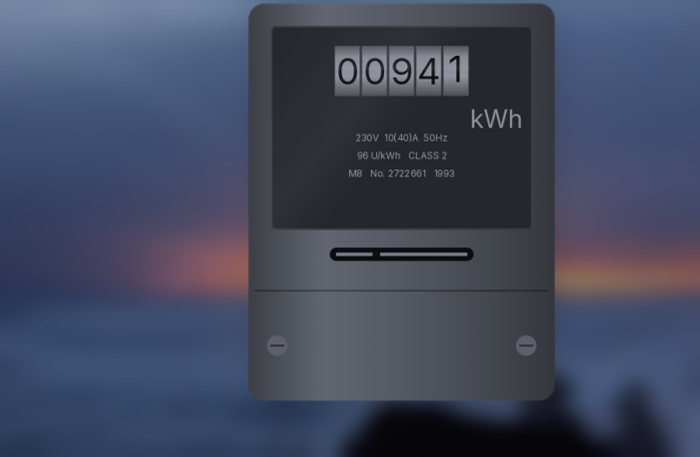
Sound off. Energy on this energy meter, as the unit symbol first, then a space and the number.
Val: kWh 941
